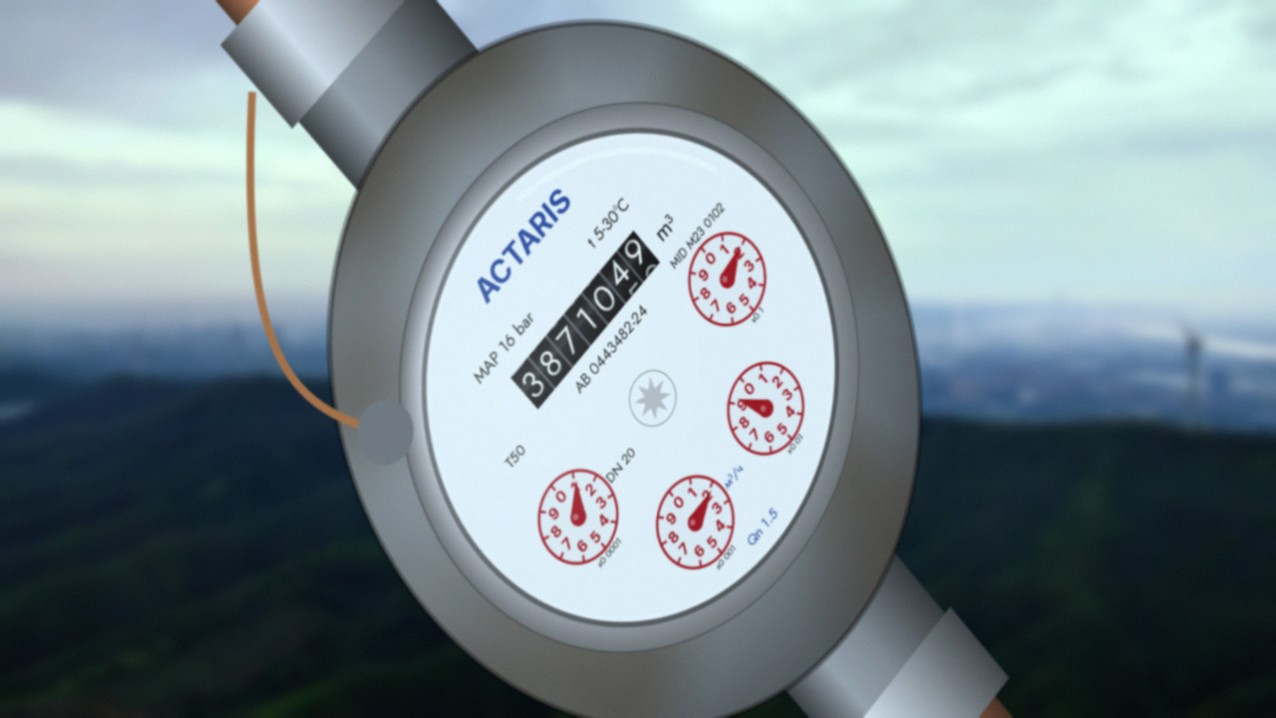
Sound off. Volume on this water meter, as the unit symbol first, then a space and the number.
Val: m³ 3871049.1921
